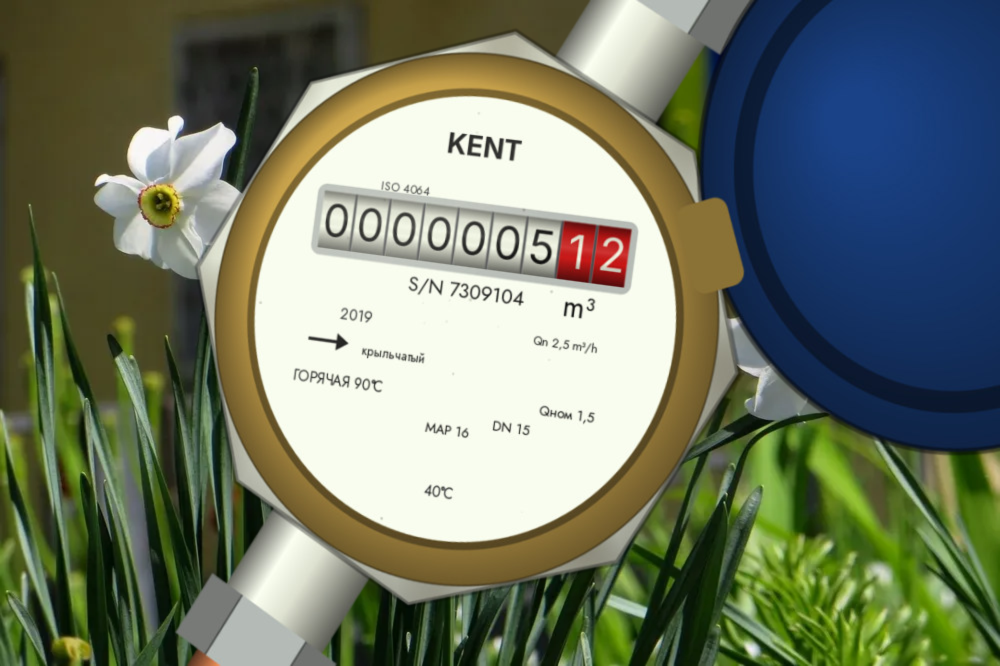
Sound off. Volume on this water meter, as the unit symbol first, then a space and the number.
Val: m³ 5.12
